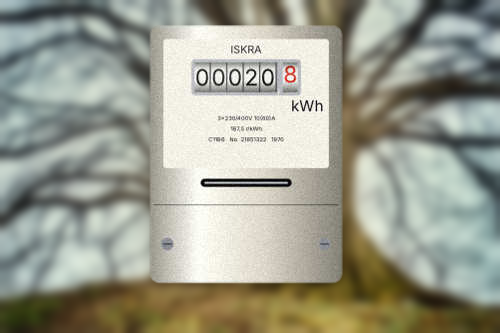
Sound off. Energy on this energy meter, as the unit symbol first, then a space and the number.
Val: kWh 20.8
